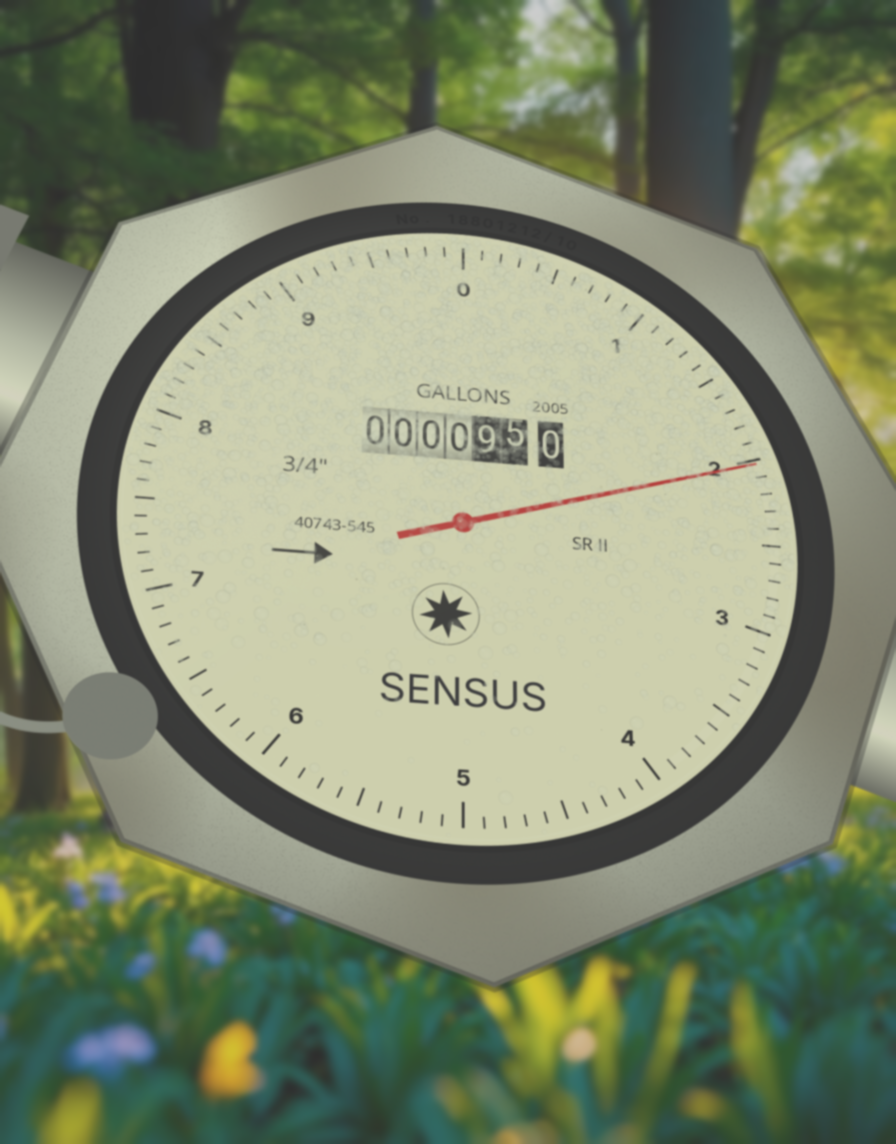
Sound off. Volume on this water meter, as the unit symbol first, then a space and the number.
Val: gal 952.0
